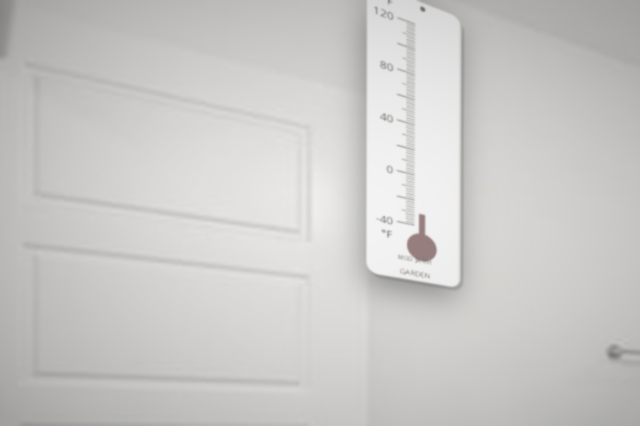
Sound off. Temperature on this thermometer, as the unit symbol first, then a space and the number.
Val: °F -30
